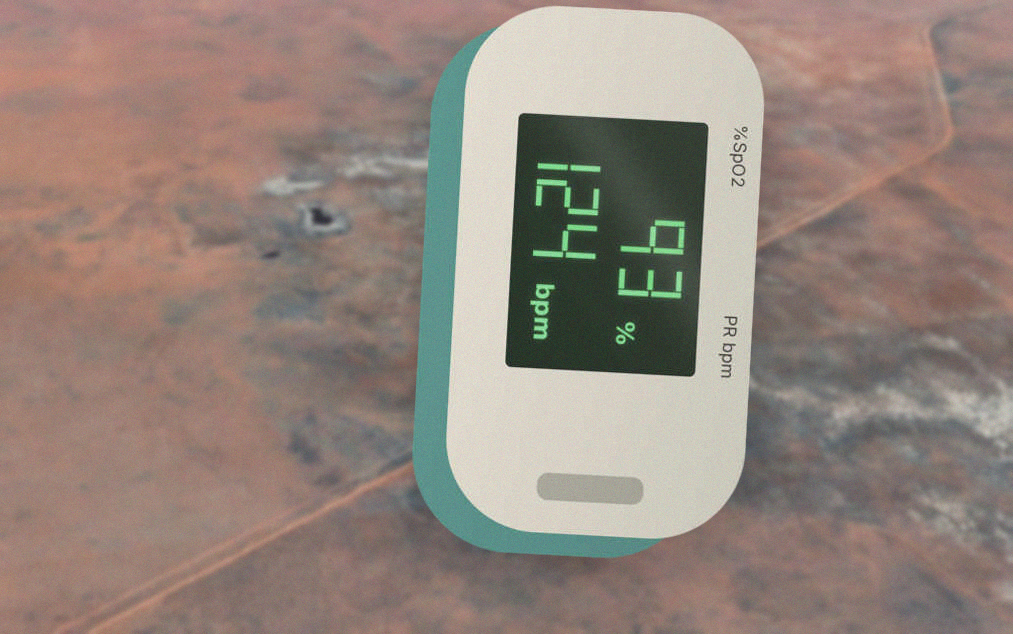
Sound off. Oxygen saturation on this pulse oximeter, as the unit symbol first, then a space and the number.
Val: % 93
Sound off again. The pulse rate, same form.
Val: bpm 124
